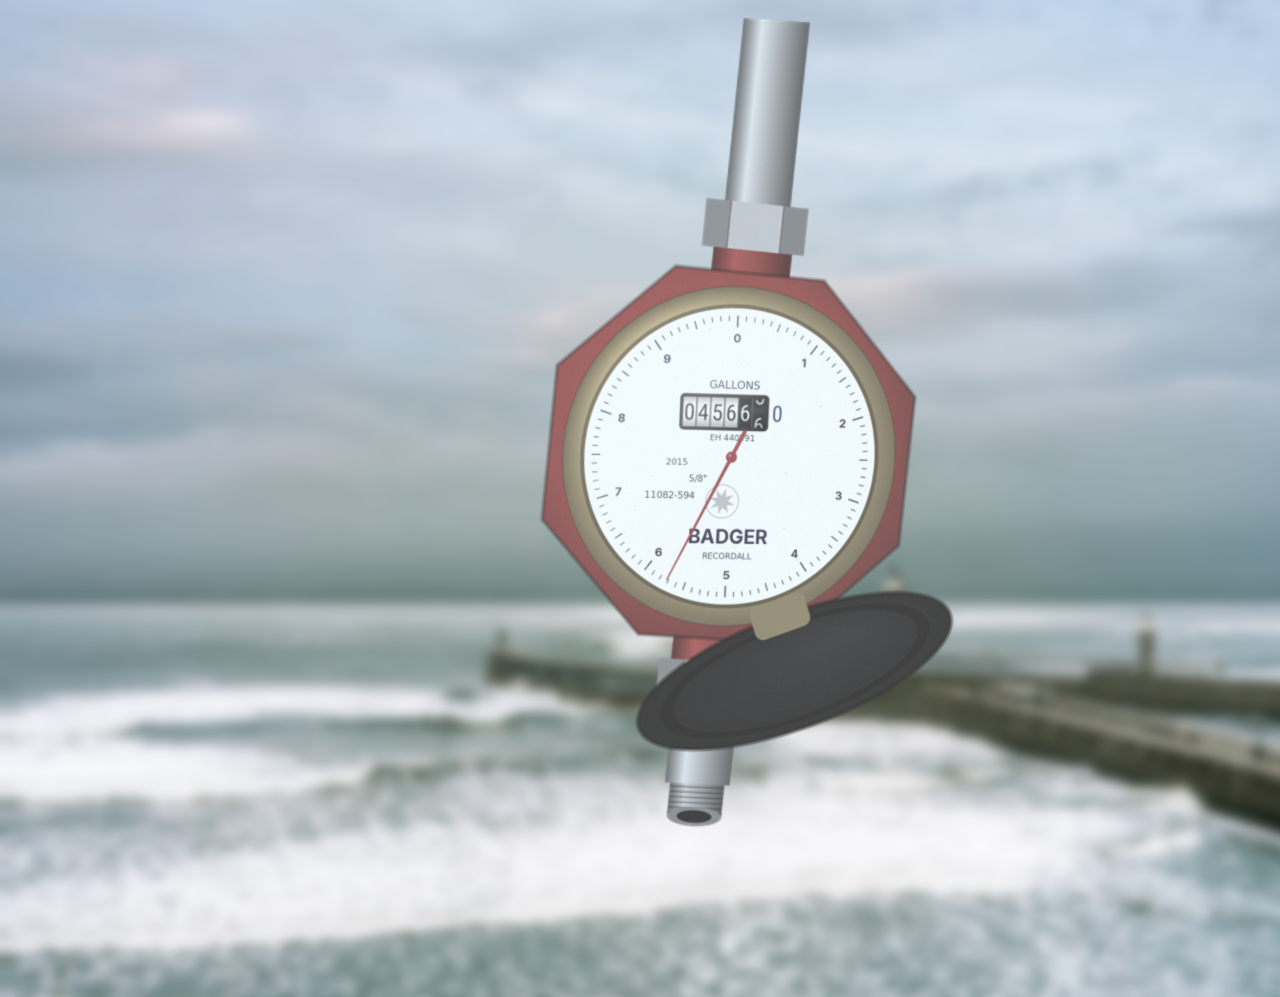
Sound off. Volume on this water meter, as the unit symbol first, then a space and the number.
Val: gal 456655.7
